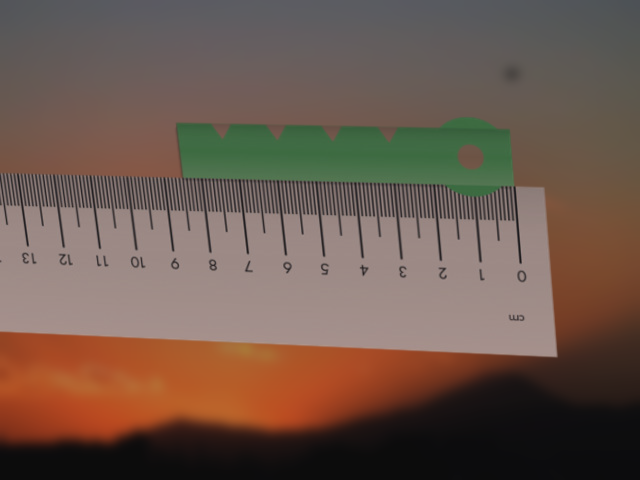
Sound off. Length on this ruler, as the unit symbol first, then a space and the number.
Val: cm 8.5
